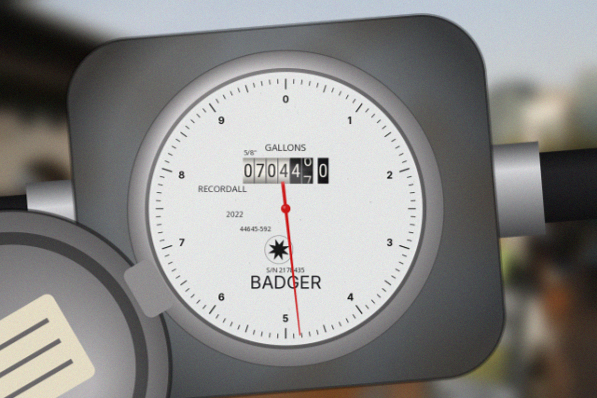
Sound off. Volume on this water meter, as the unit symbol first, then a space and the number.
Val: gal 704464.8
